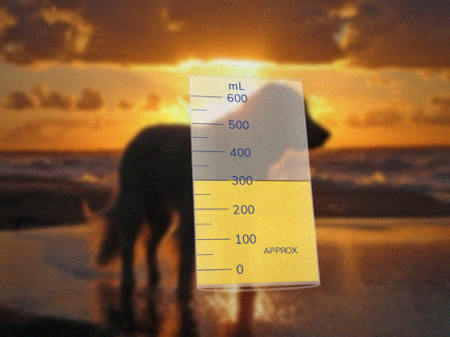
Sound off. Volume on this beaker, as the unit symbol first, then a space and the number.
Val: mL 300
